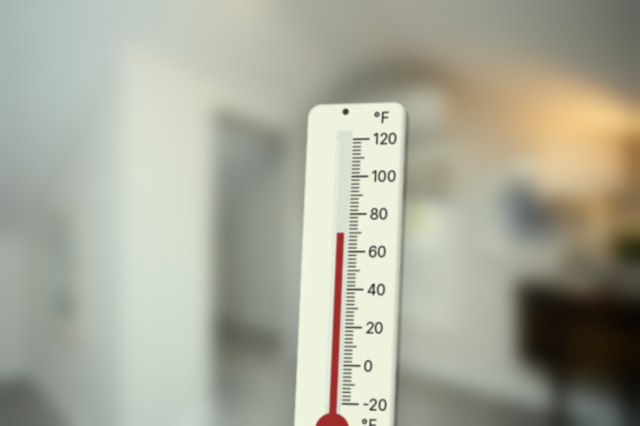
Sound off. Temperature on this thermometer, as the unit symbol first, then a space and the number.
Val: °F 70
